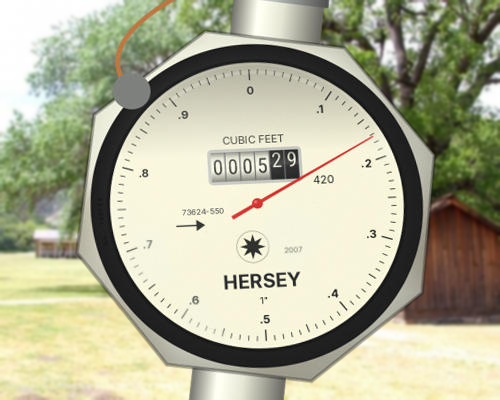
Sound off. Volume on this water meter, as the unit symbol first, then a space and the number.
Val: ft³ 529.17
